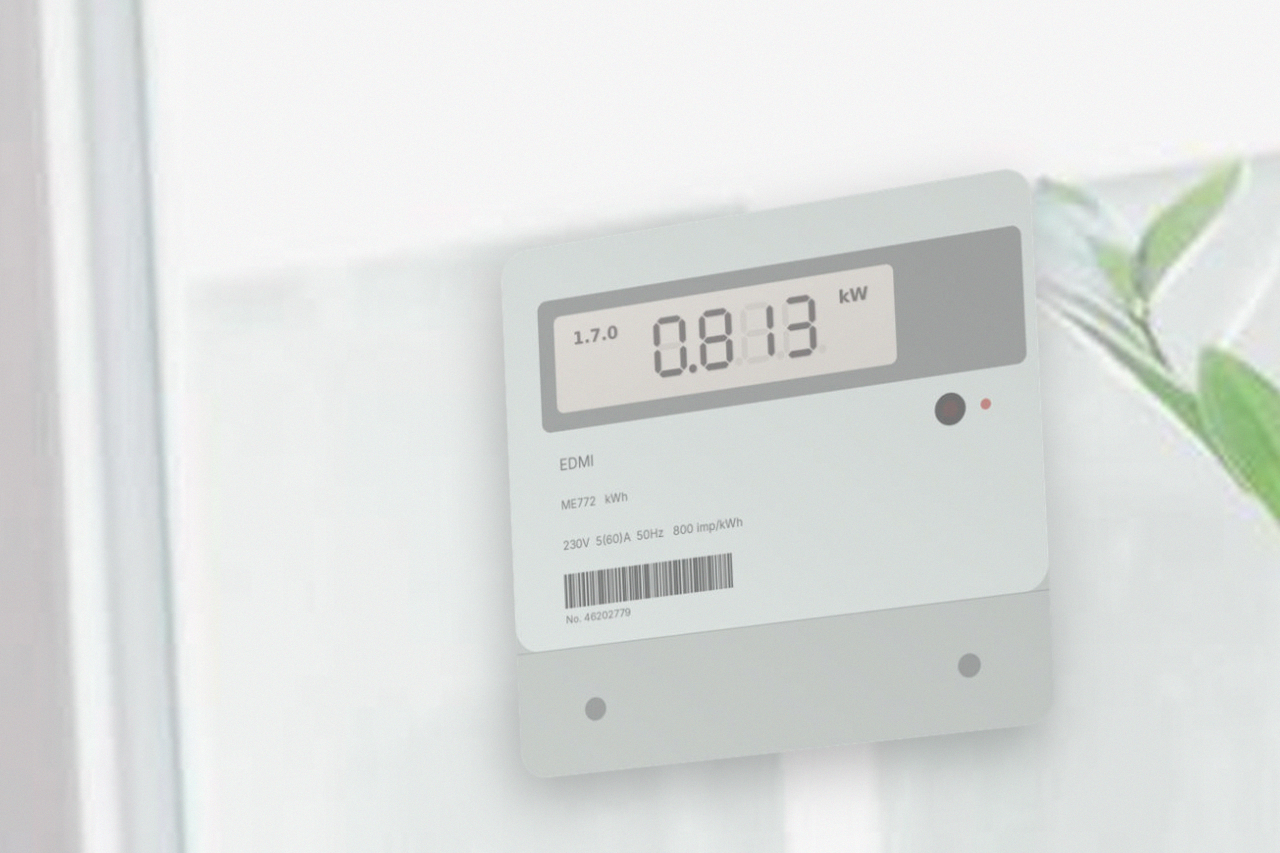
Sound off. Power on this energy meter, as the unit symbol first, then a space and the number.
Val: kW 0.813
